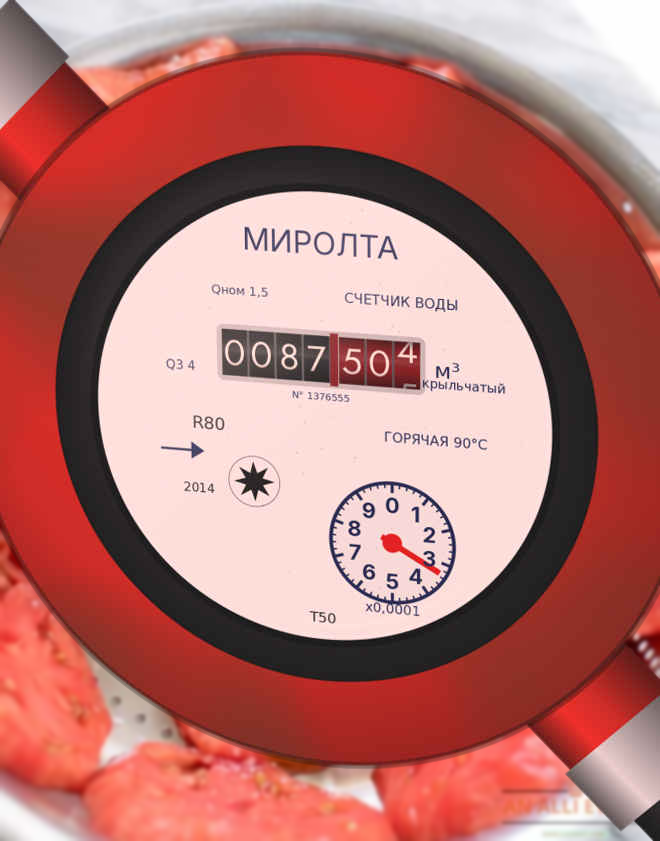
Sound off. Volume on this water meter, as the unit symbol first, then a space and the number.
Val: m³ 87.5043
